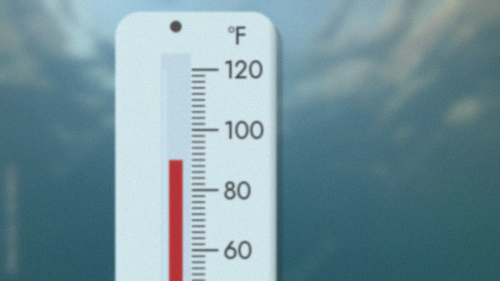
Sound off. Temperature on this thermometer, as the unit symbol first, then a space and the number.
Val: °F 90
